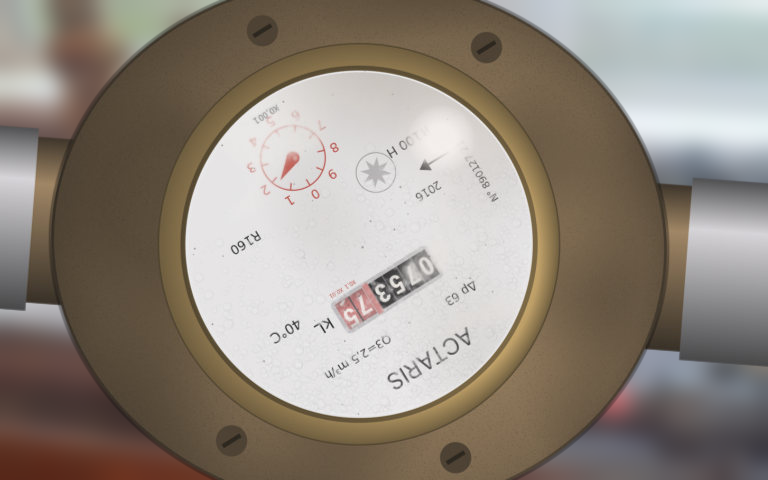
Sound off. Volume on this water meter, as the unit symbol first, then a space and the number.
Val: kL 753.751
